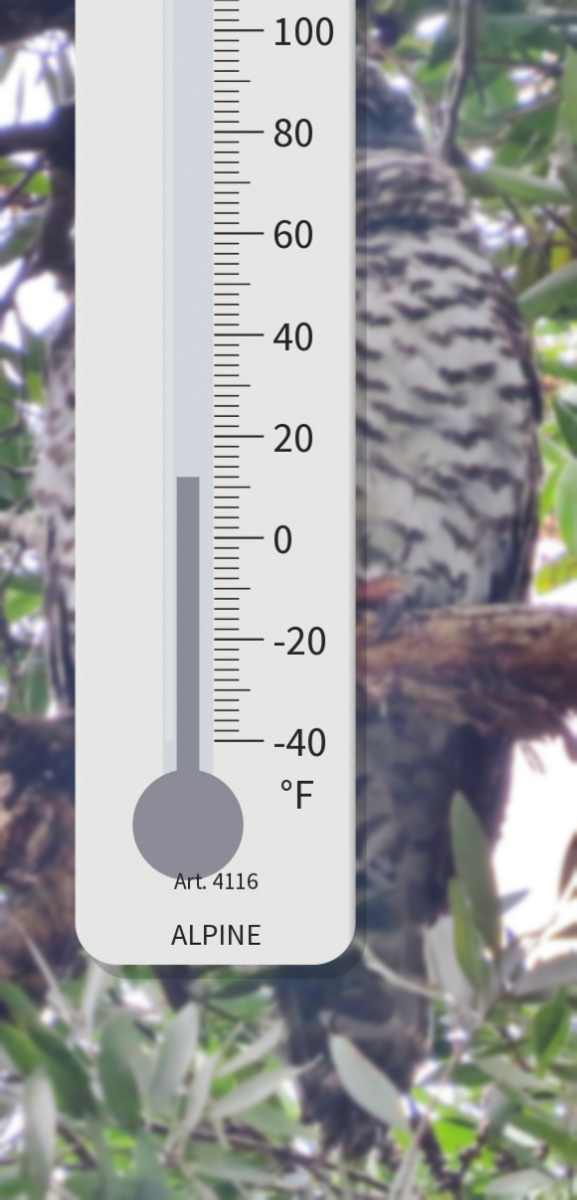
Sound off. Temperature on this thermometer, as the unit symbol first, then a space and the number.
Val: °F 12
